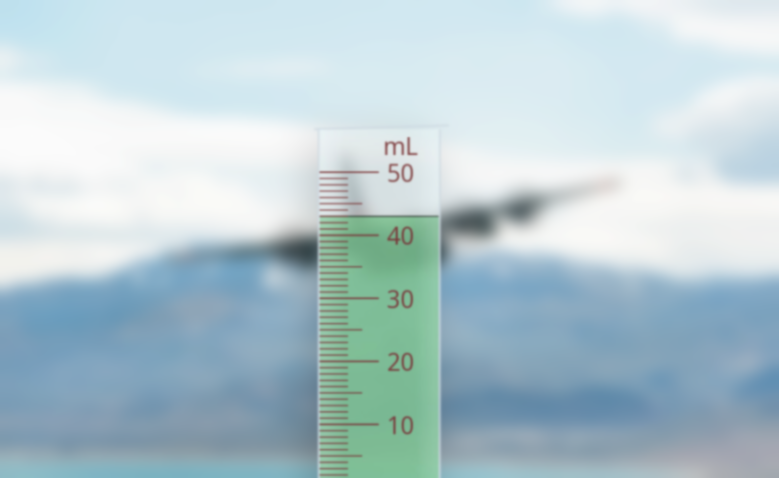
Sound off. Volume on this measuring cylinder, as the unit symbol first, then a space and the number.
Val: mL 43
